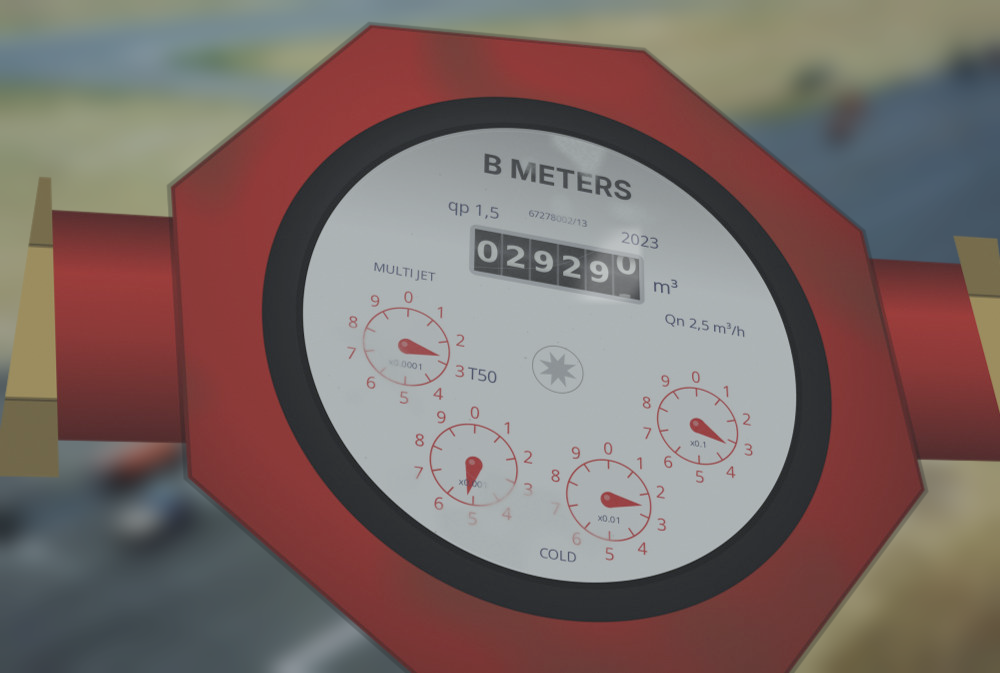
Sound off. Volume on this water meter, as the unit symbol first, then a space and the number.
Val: m³ 29290.3252
